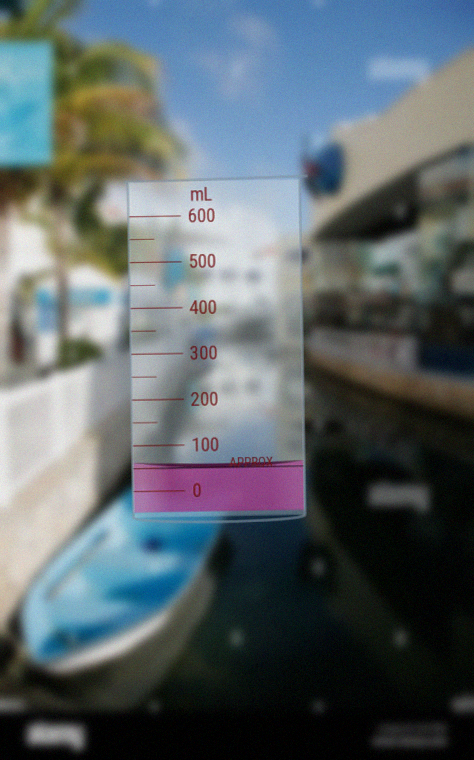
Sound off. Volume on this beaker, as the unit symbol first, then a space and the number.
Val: mL 50
